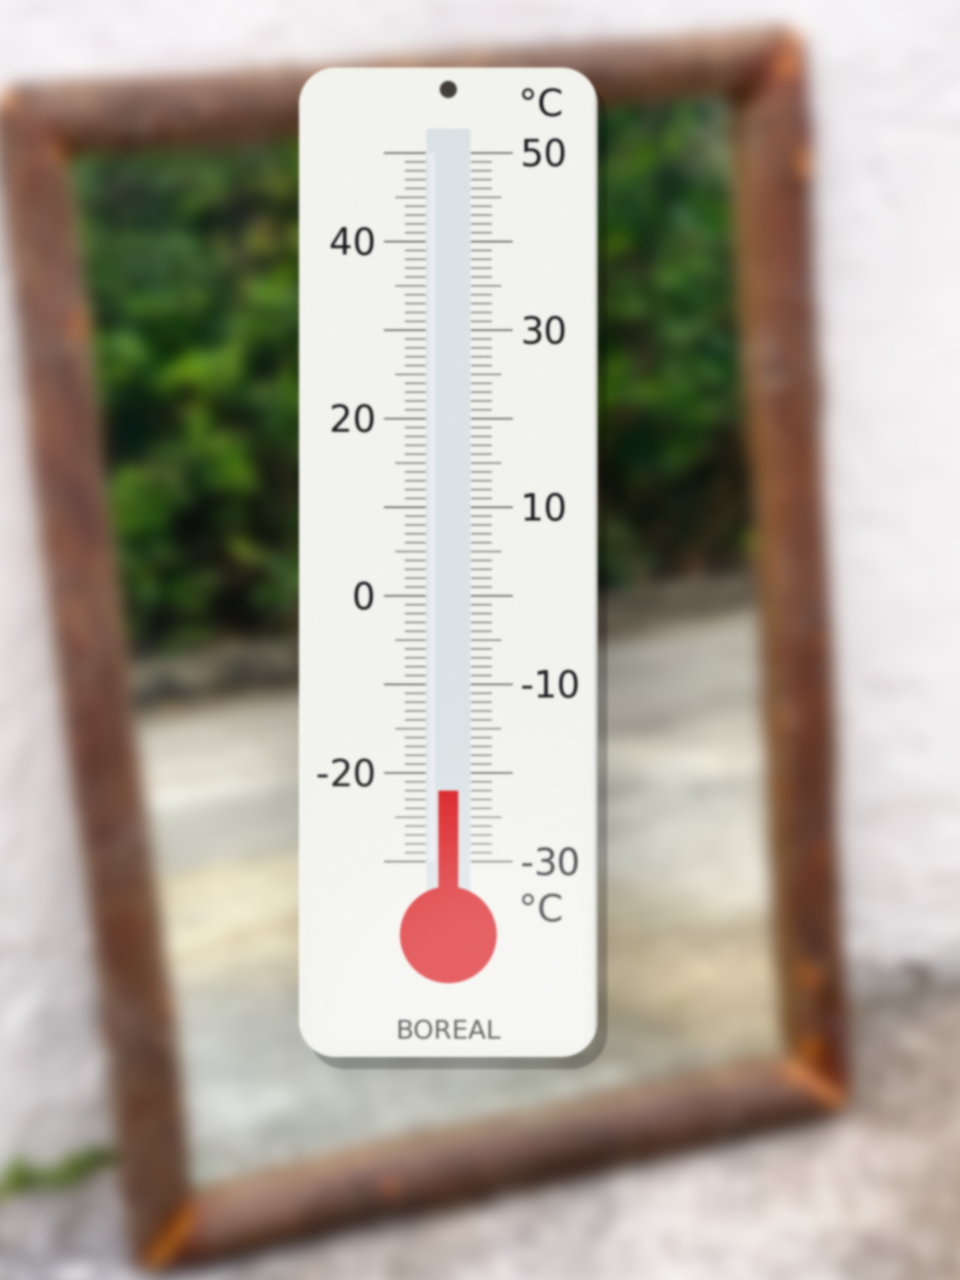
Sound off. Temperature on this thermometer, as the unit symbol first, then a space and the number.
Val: °C -22
